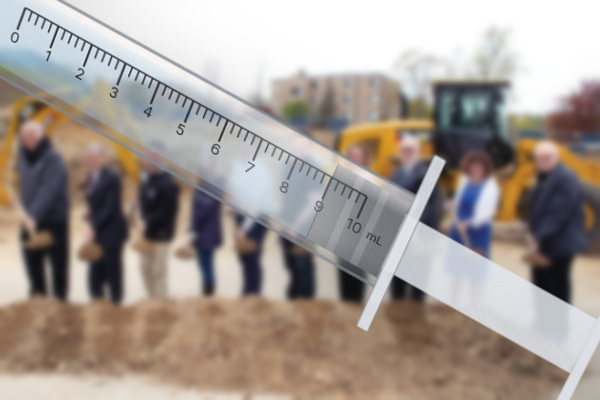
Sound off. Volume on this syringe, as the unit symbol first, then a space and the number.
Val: mL 9
